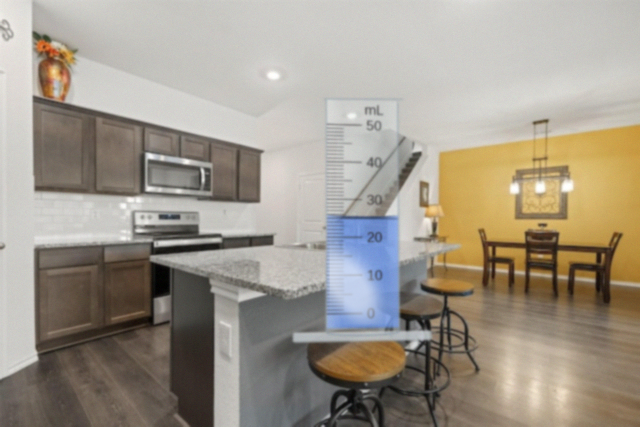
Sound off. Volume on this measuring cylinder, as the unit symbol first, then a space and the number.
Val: mL 25
